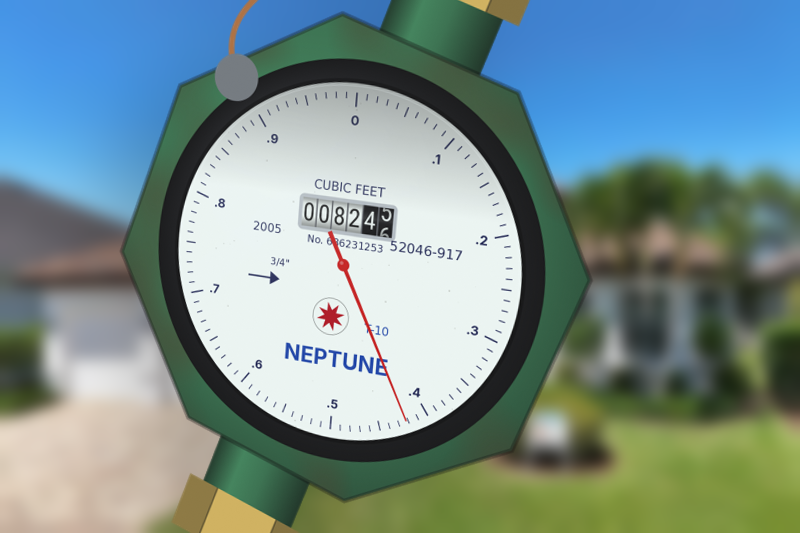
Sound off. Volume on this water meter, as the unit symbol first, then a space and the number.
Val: ft³ 8245.42
